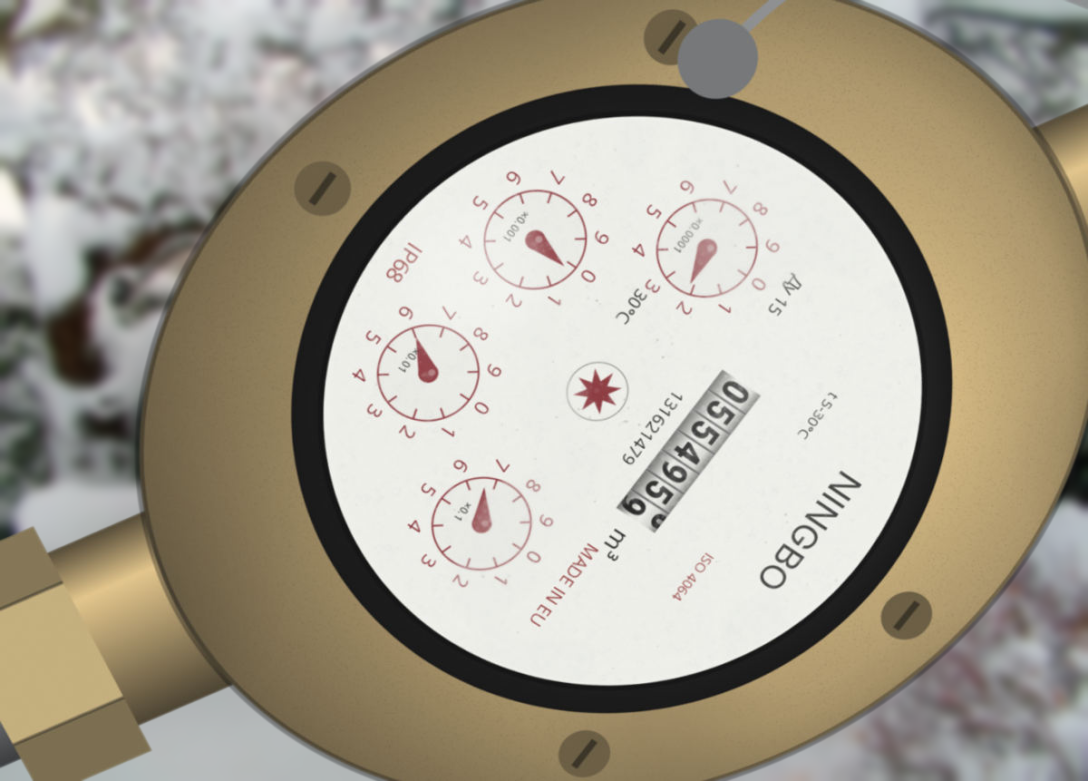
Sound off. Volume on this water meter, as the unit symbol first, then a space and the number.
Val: m³ 554958.6602
